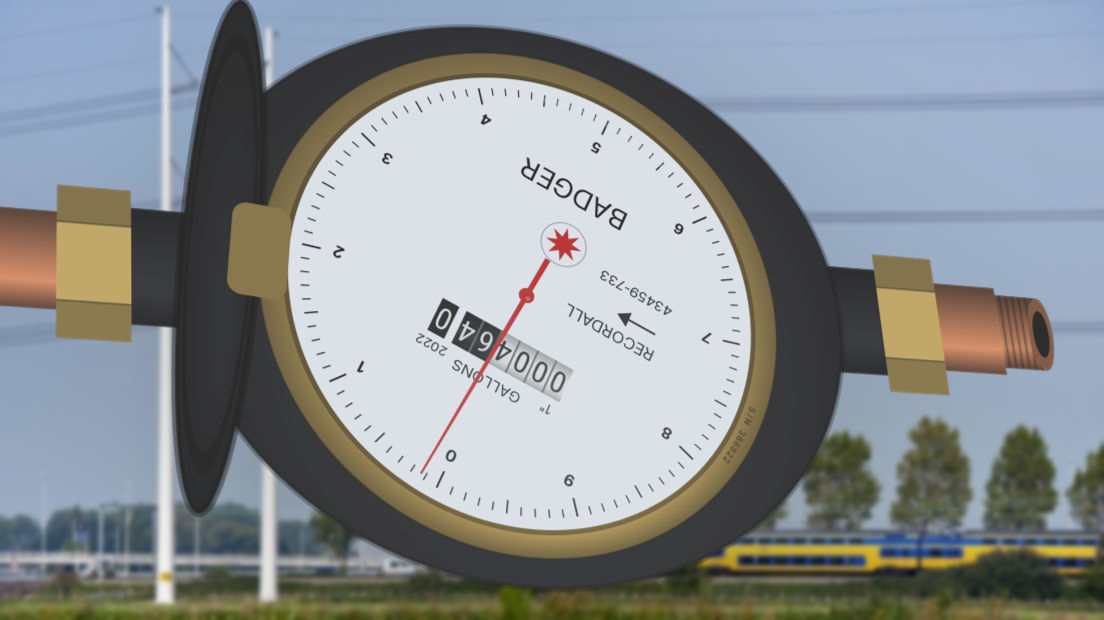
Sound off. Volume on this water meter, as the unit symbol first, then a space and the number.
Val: gal 4640.1
